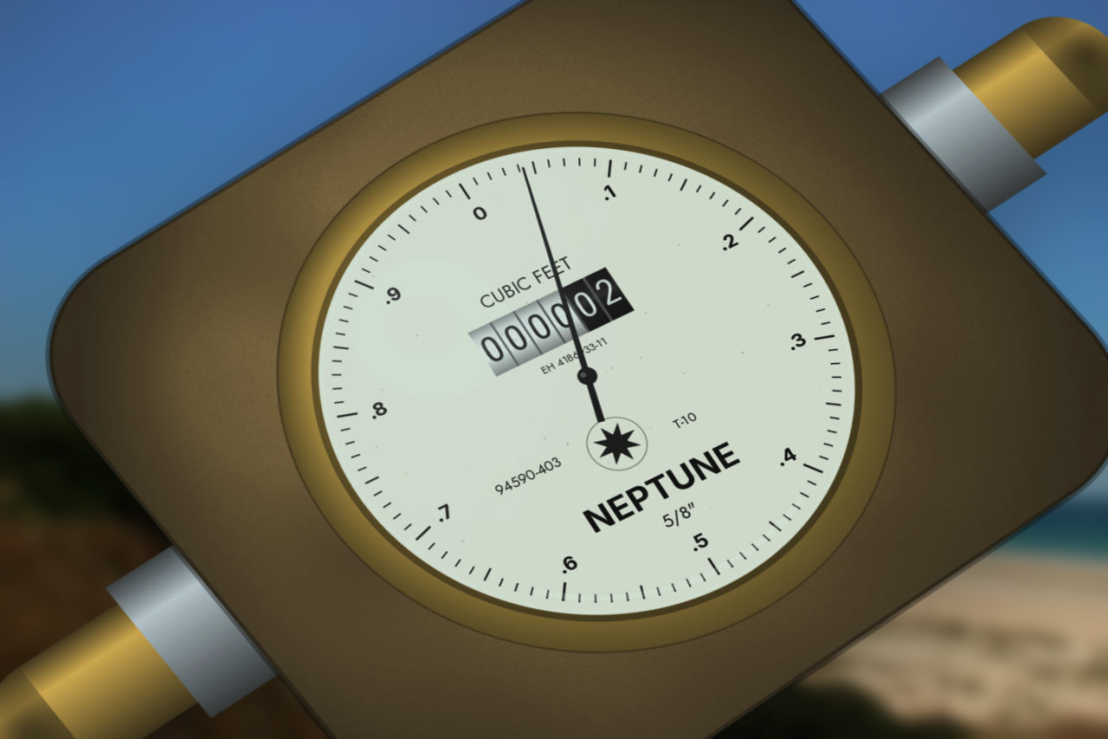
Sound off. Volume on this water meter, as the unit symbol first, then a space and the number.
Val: ft³ 2.04
